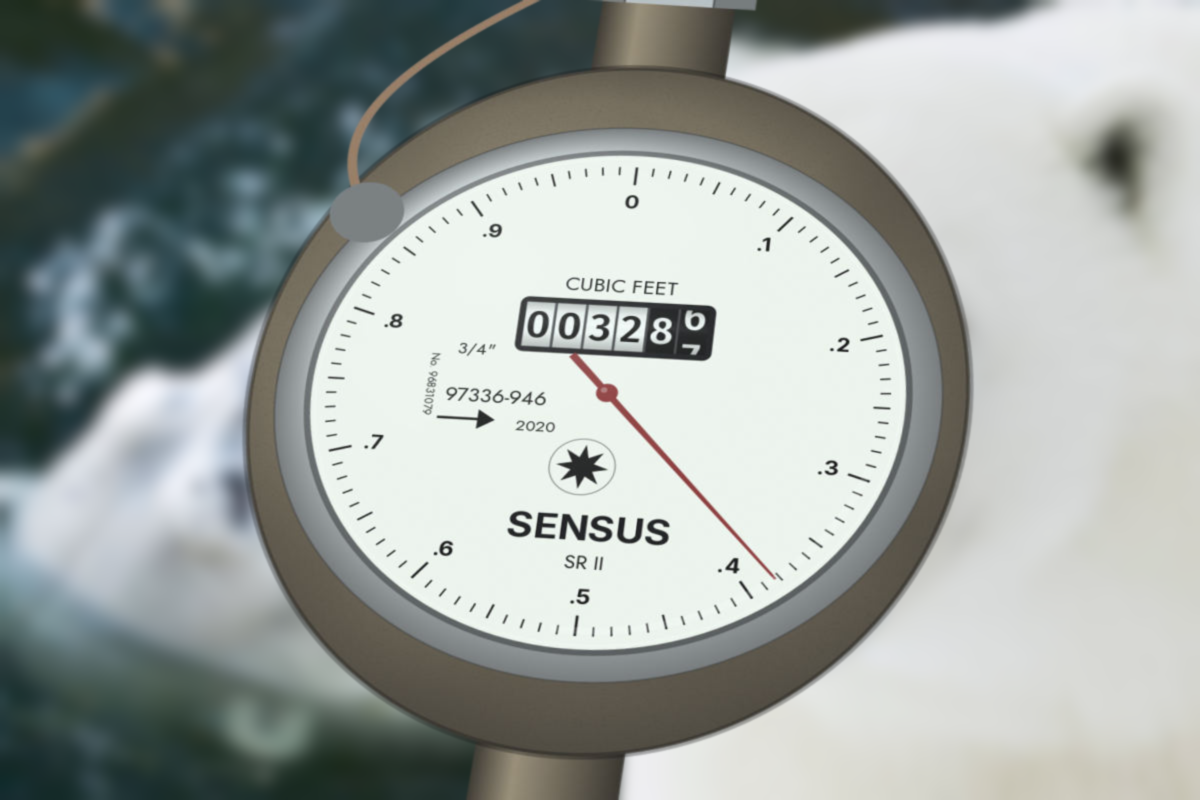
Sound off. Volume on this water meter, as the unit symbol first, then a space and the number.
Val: ft³ 3286.38
